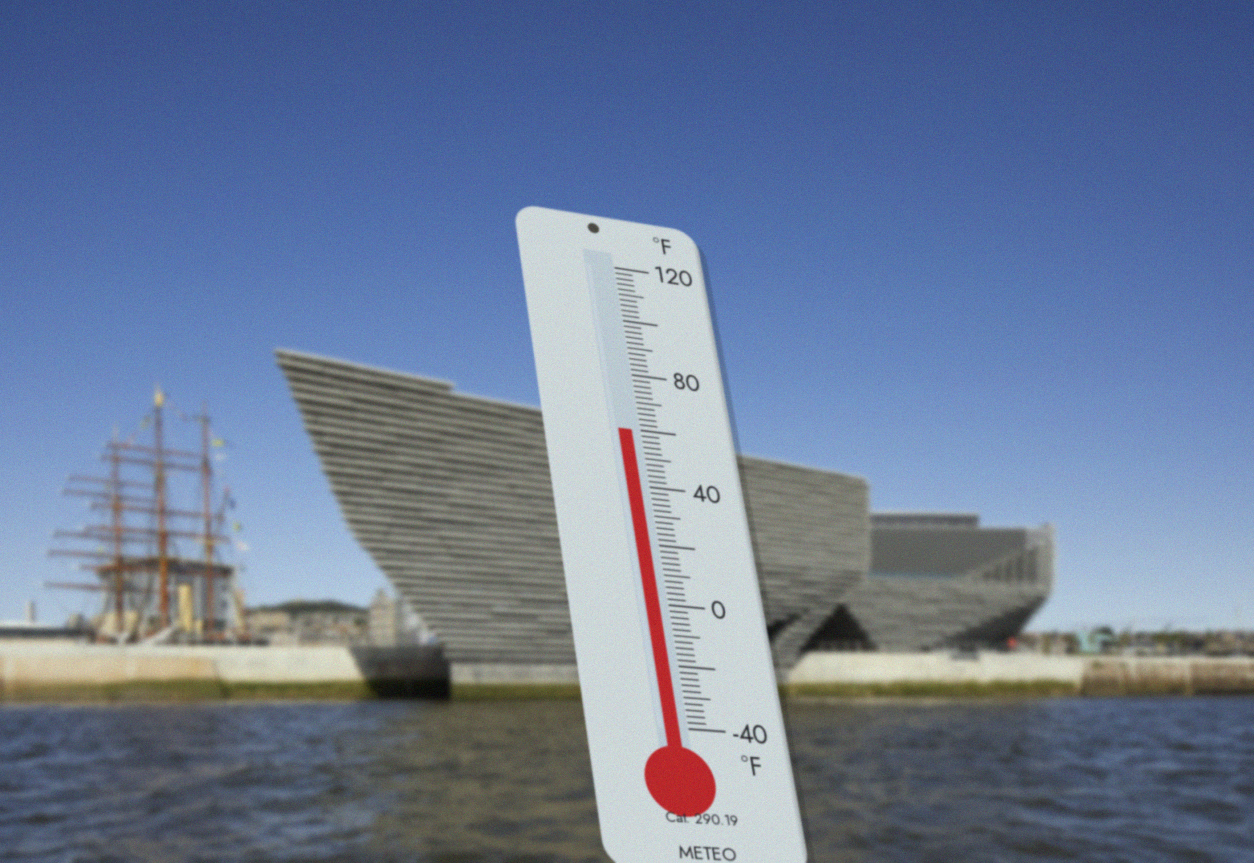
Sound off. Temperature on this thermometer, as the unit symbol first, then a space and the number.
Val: °F 60
